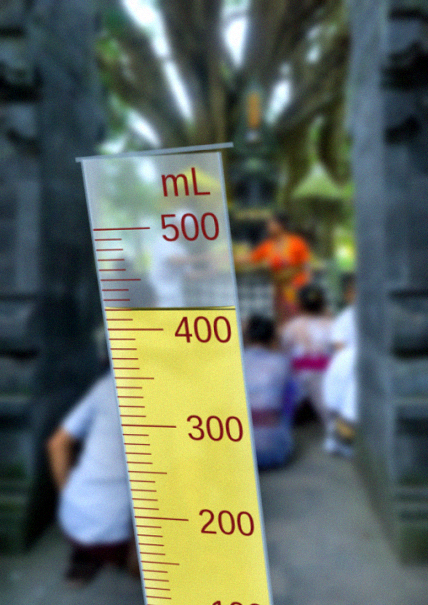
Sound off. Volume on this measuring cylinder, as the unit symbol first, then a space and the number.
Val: mL 420
